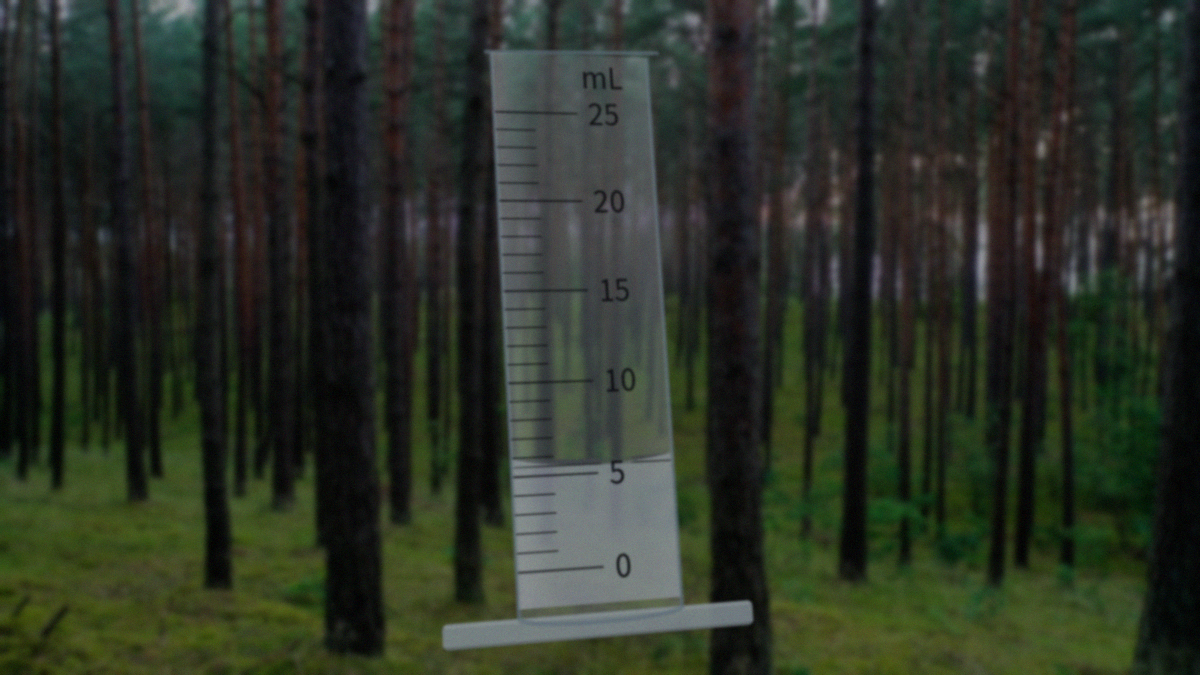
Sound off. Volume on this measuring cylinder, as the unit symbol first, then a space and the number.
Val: mL 5.5
